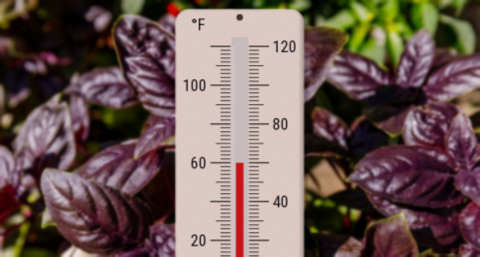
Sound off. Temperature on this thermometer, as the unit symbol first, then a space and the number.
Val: °F 60
